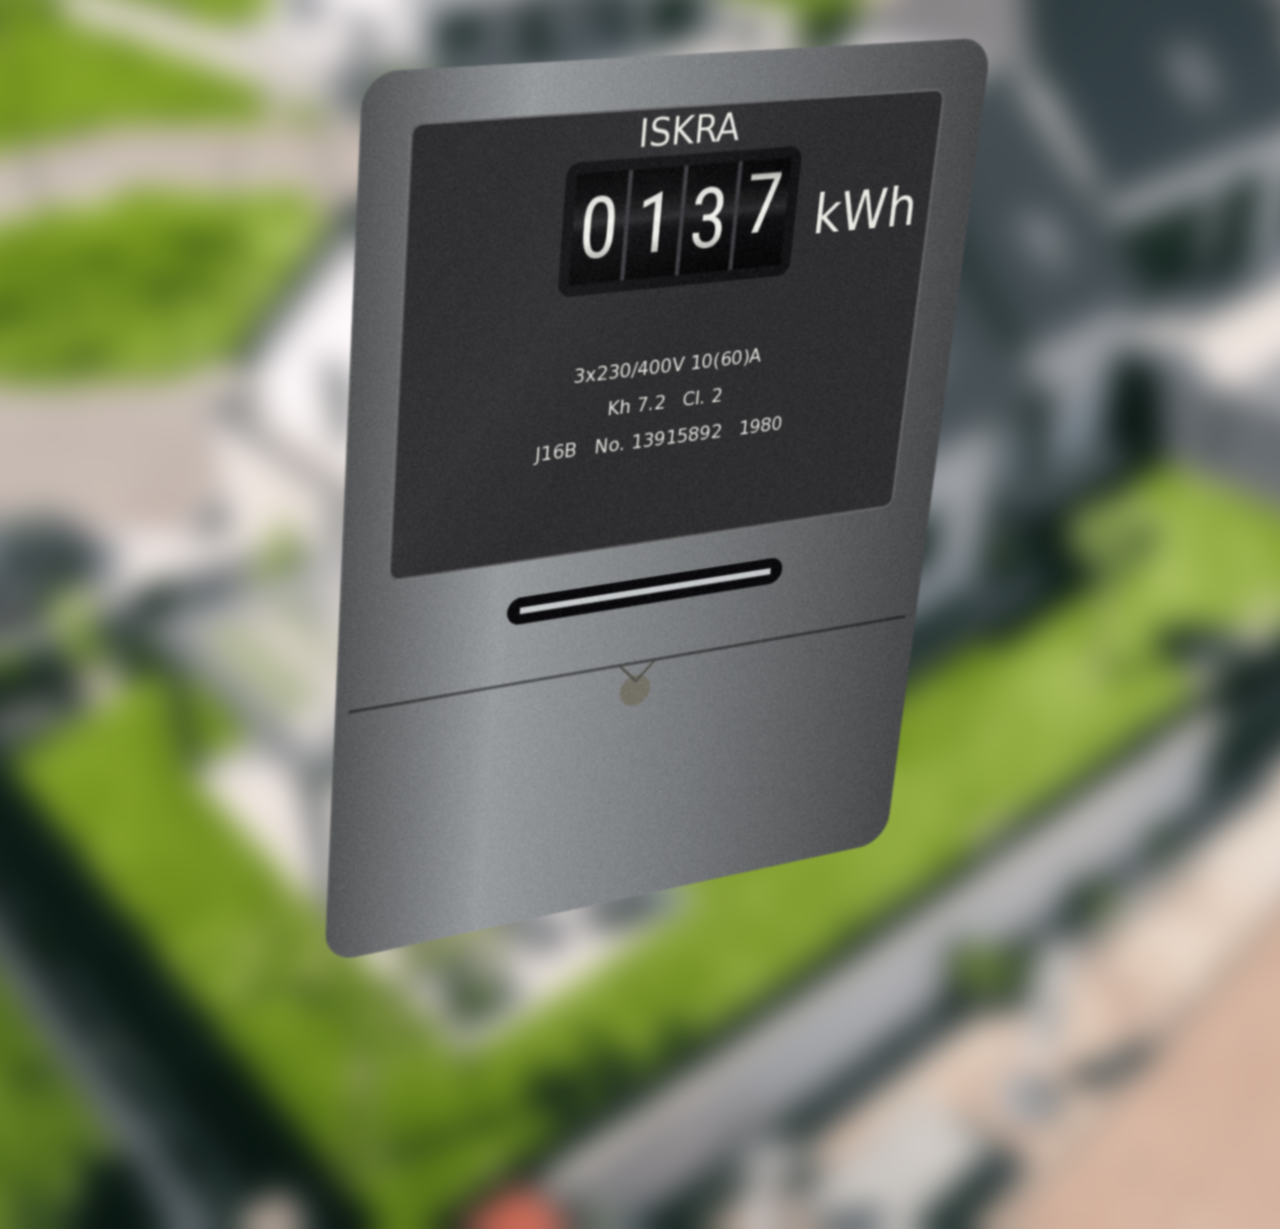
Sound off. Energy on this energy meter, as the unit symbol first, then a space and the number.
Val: kWh 137
